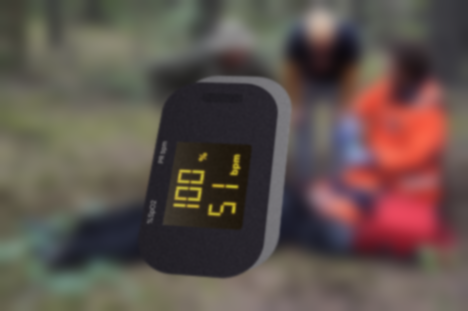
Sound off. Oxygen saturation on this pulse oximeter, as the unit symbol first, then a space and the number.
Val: % 100
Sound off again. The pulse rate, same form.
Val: bpm 51
